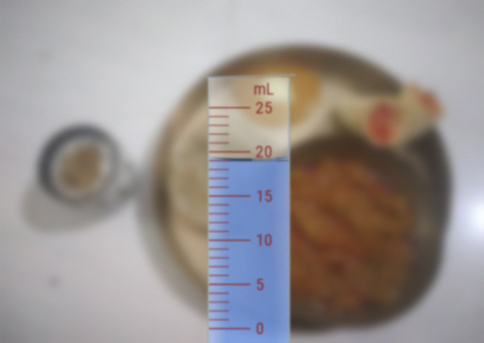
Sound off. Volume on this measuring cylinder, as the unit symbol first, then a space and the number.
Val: mL 19
